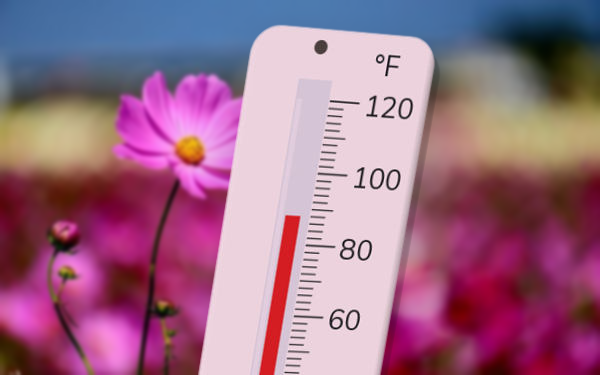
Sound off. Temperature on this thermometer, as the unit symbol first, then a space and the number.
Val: °F 88
